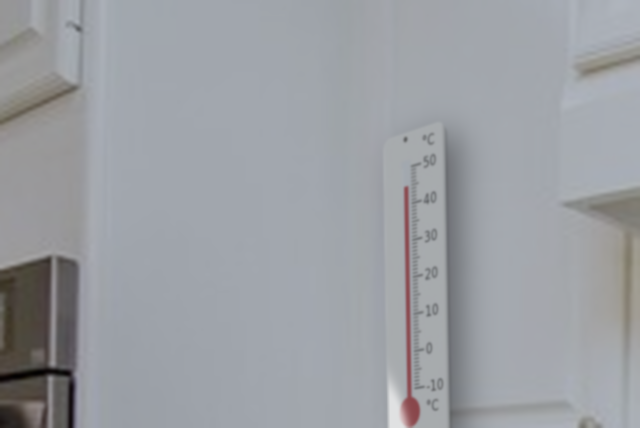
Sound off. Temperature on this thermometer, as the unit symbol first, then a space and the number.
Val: °C 45
